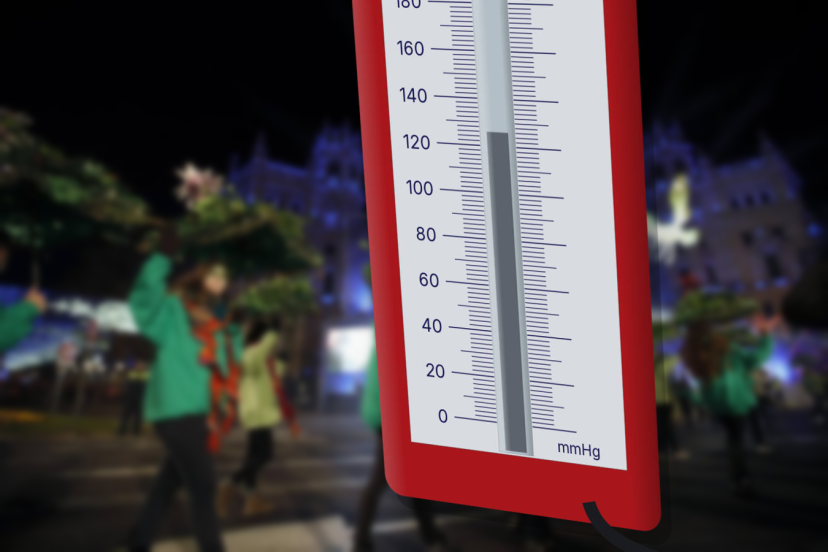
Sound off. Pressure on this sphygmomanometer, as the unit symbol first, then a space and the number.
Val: mmHg 126
